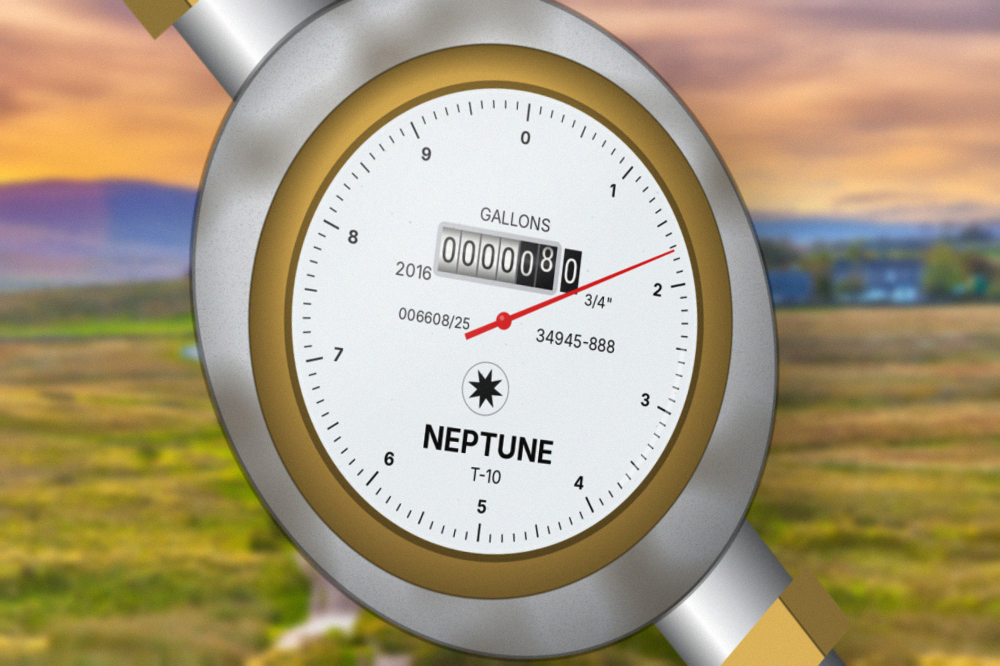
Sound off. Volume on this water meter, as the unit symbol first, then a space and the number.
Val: gal 81.7
